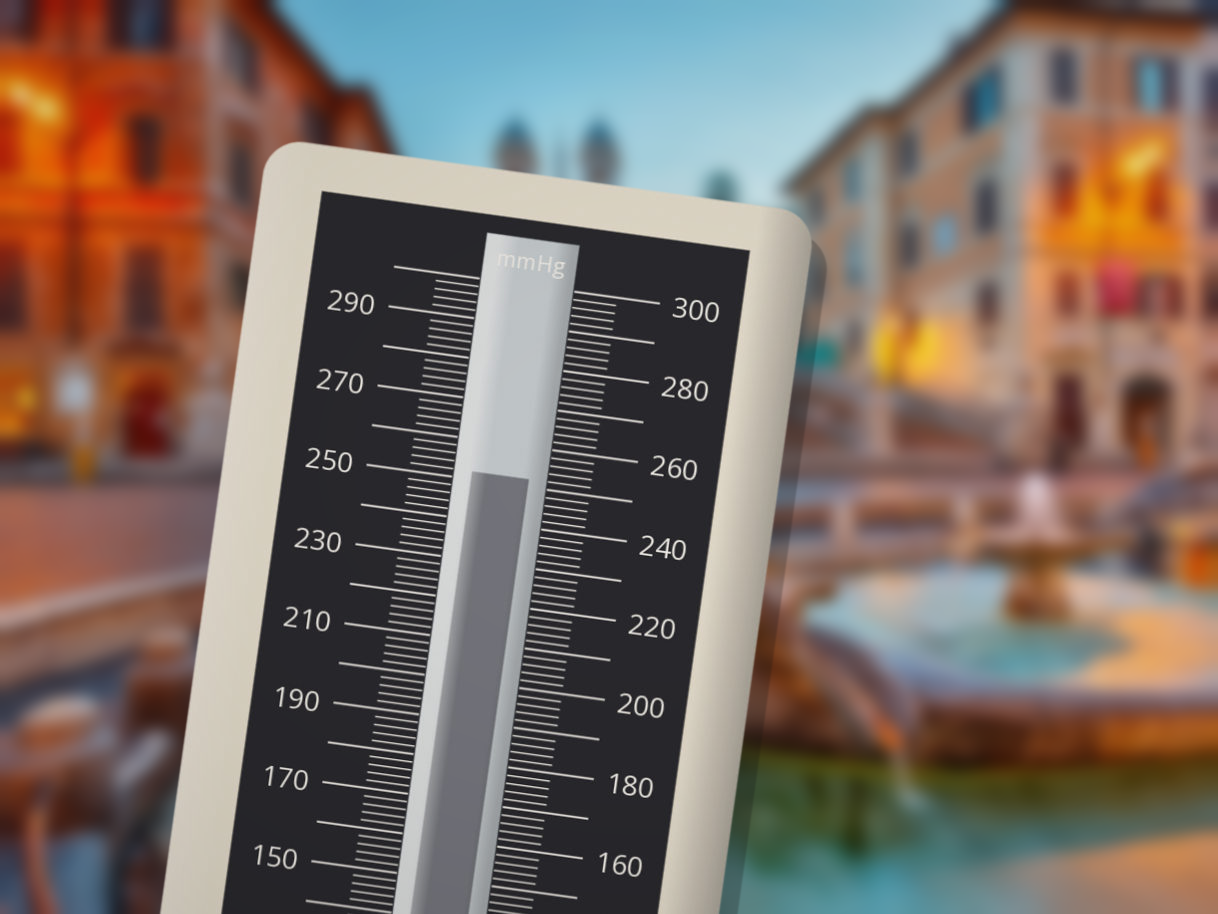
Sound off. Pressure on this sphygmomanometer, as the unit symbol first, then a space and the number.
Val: mmHg 252
